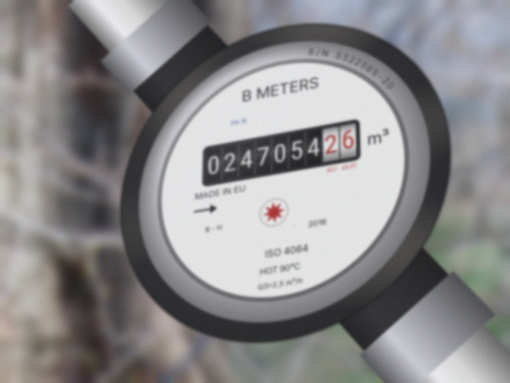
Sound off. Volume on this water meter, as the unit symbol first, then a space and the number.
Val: m³ 247054.26
